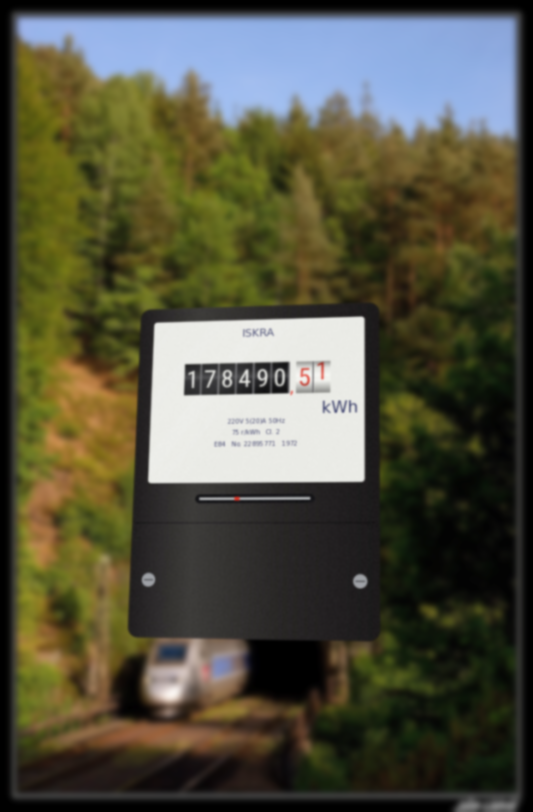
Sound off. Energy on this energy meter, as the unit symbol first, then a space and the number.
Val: kWh 178490.51
